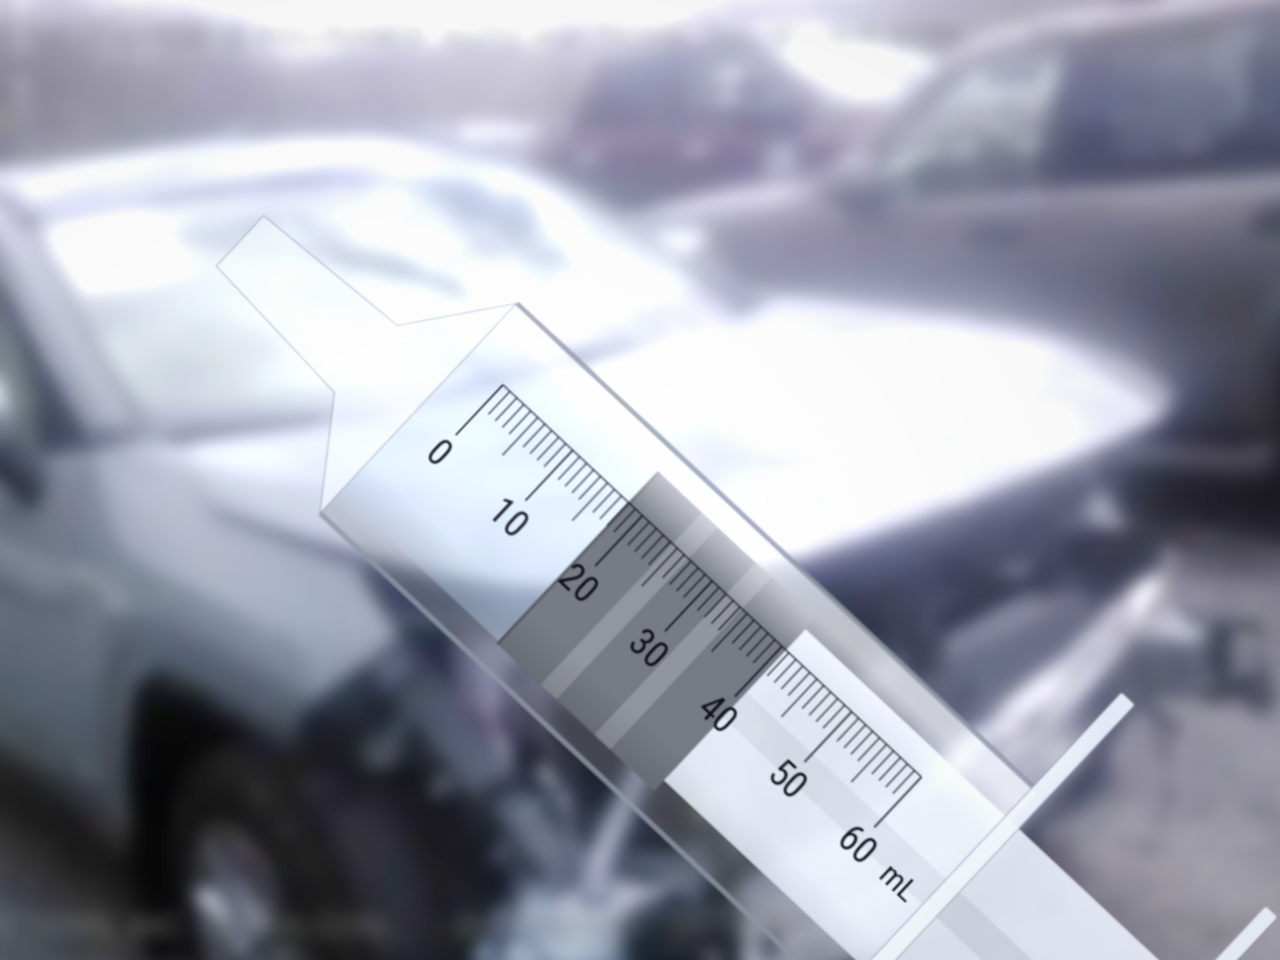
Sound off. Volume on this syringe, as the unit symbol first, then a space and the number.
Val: mL 18
